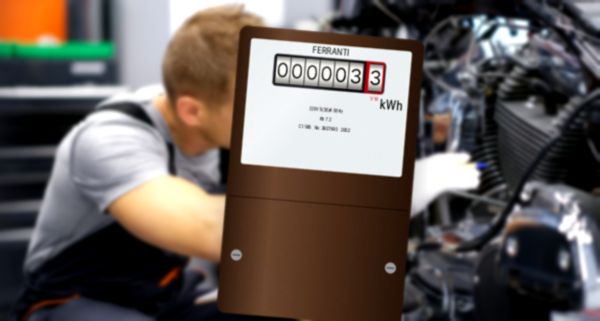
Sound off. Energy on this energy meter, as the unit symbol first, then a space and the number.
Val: kWh 3.3
